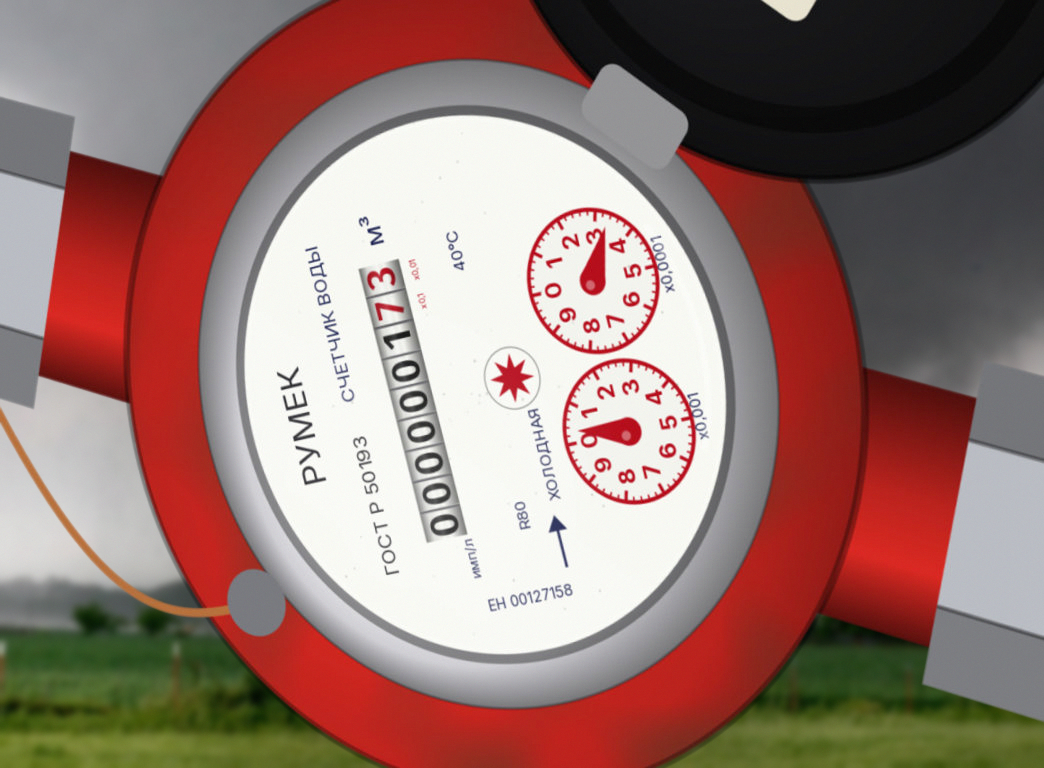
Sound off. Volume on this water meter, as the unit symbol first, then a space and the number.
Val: m³ 1.7303
